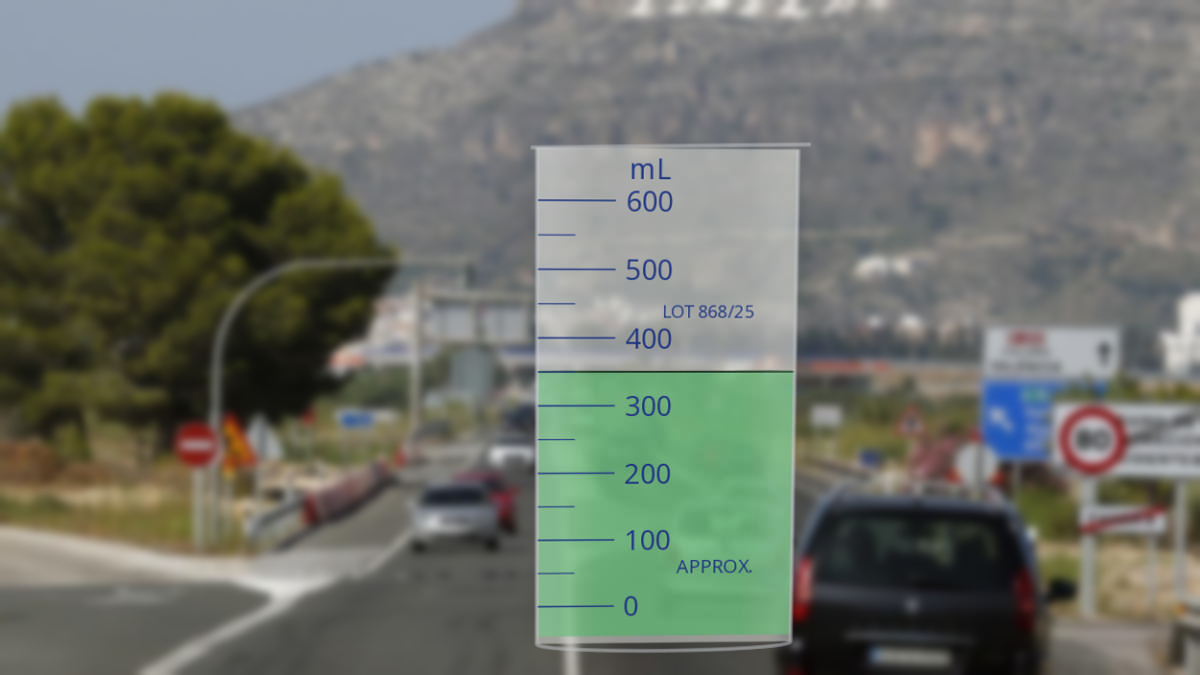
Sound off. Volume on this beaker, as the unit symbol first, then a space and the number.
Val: mL 350
